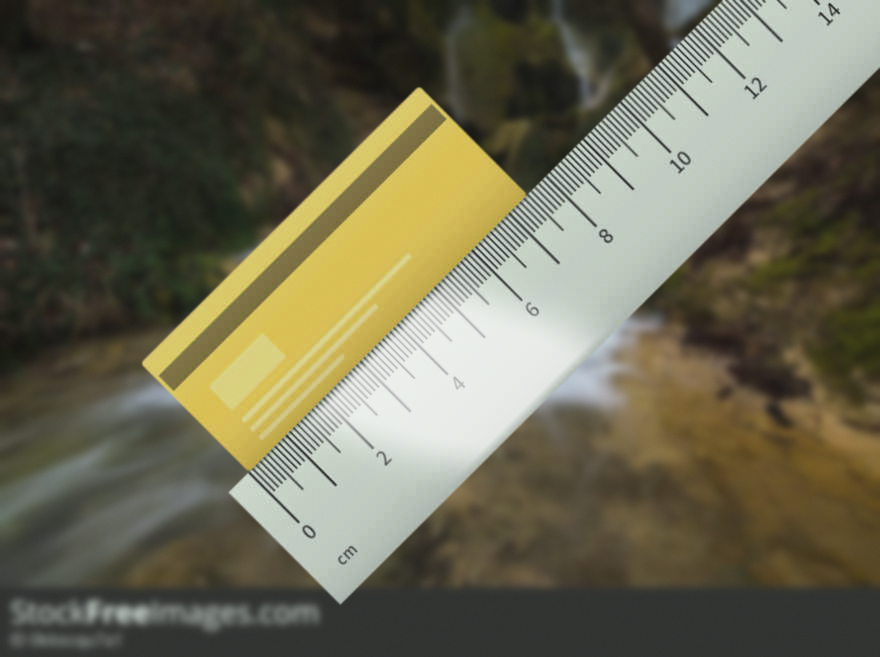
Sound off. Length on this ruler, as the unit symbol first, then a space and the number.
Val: cm 7.5
